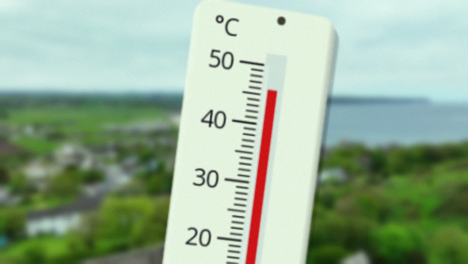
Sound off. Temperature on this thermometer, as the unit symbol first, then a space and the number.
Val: °C 46
